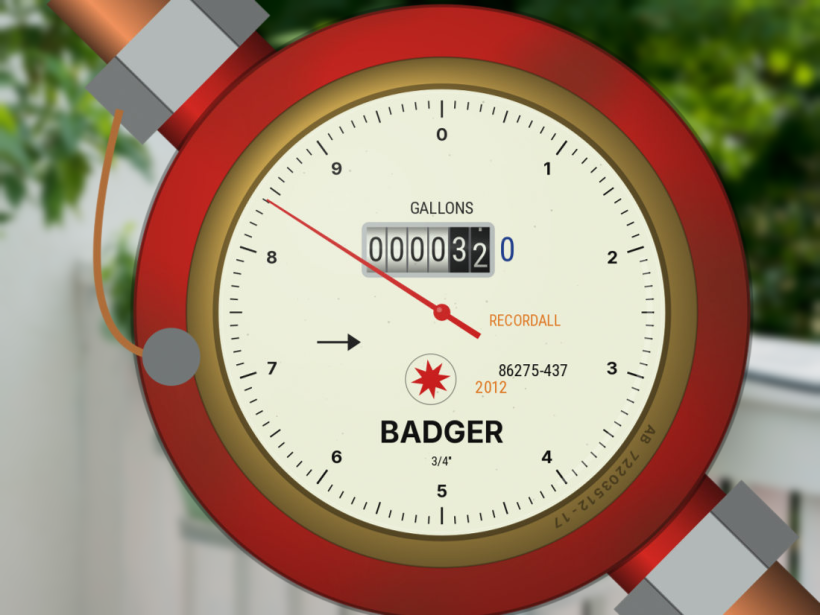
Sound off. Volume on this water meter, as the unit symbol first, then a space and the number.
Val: gal 318.4
